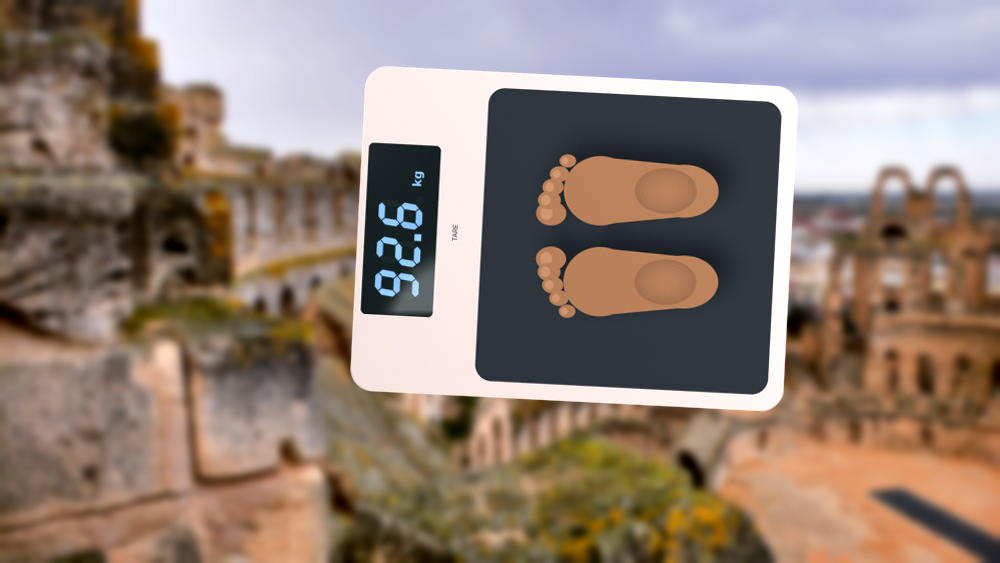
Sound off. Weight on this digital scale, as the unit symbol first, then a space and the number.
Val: kg 92.6
